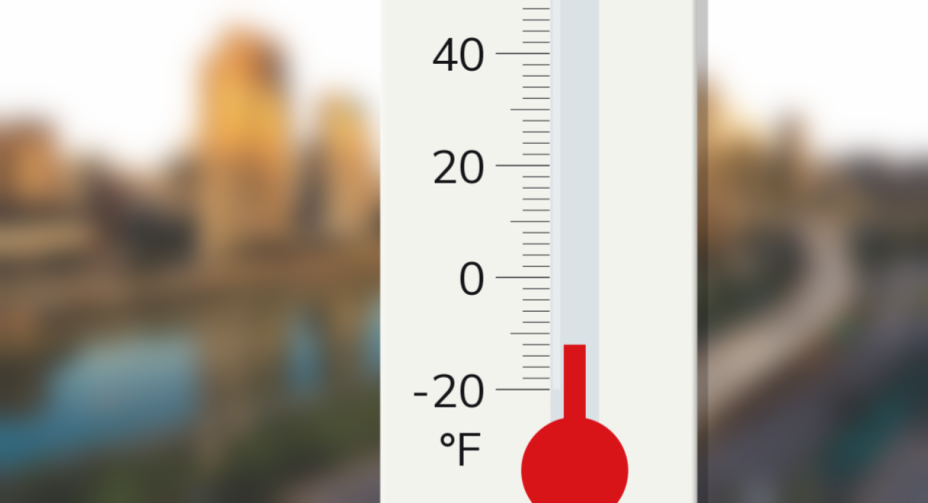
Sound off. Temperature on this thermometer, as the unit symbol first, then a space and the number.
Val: °F -12
